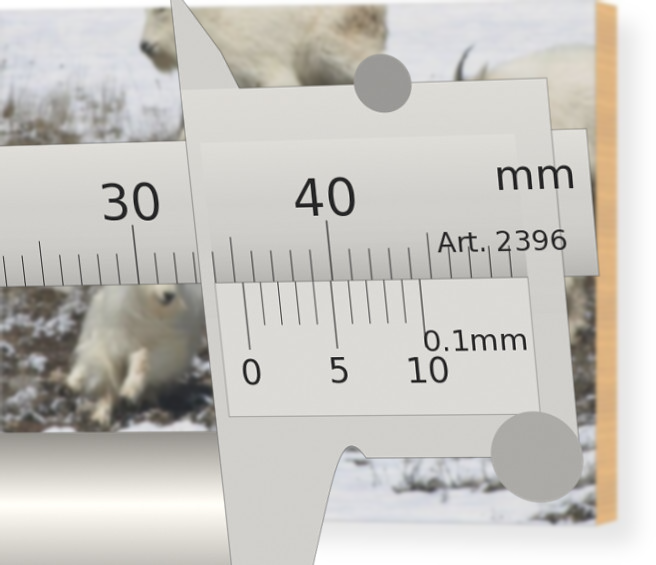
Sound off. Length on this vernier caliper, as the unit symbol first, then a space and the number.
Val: mm 35.4
